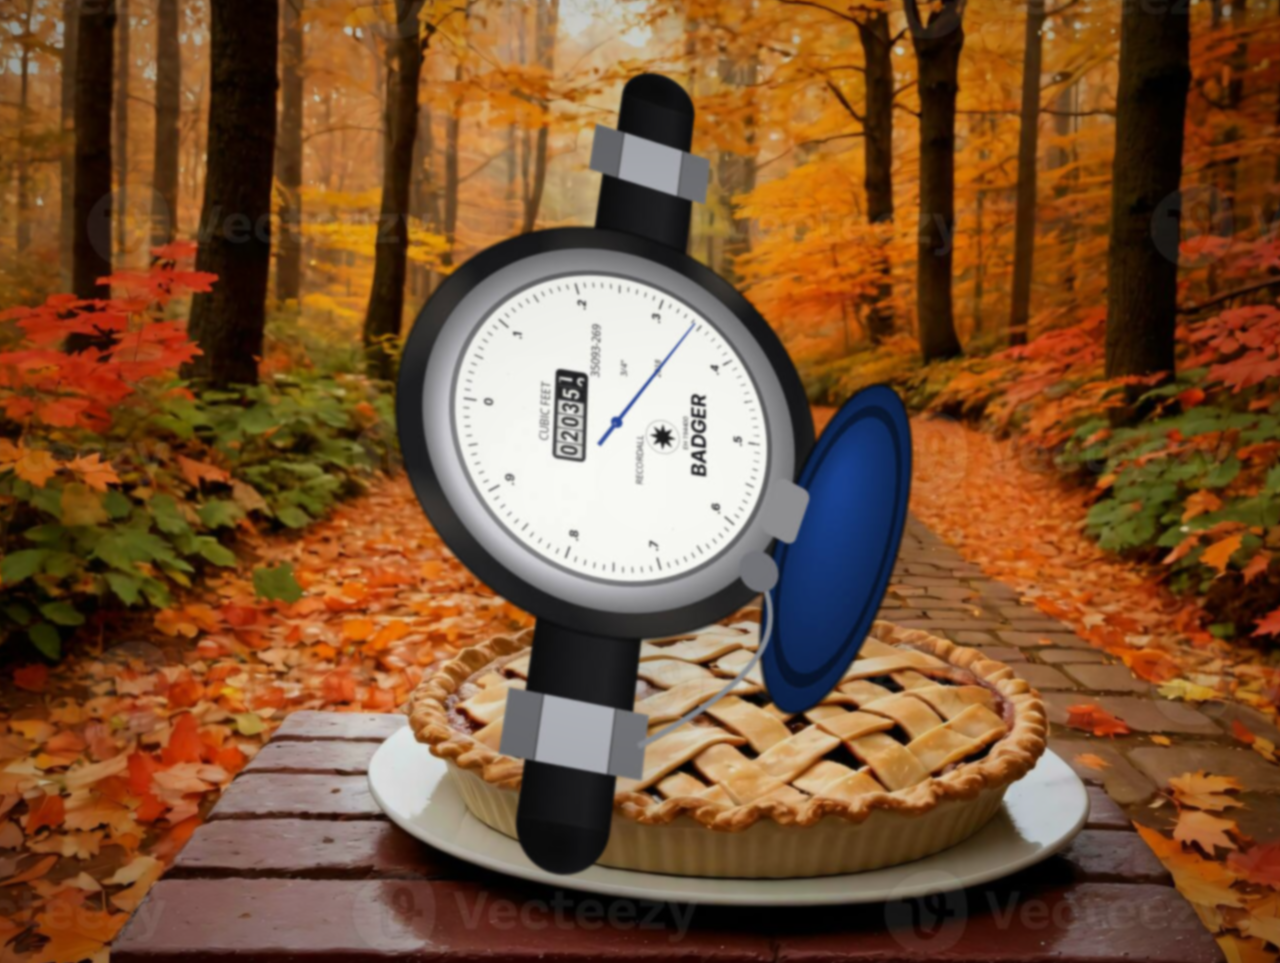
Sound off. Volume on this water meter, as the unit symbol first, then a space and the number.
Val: ft³ 20351.34
